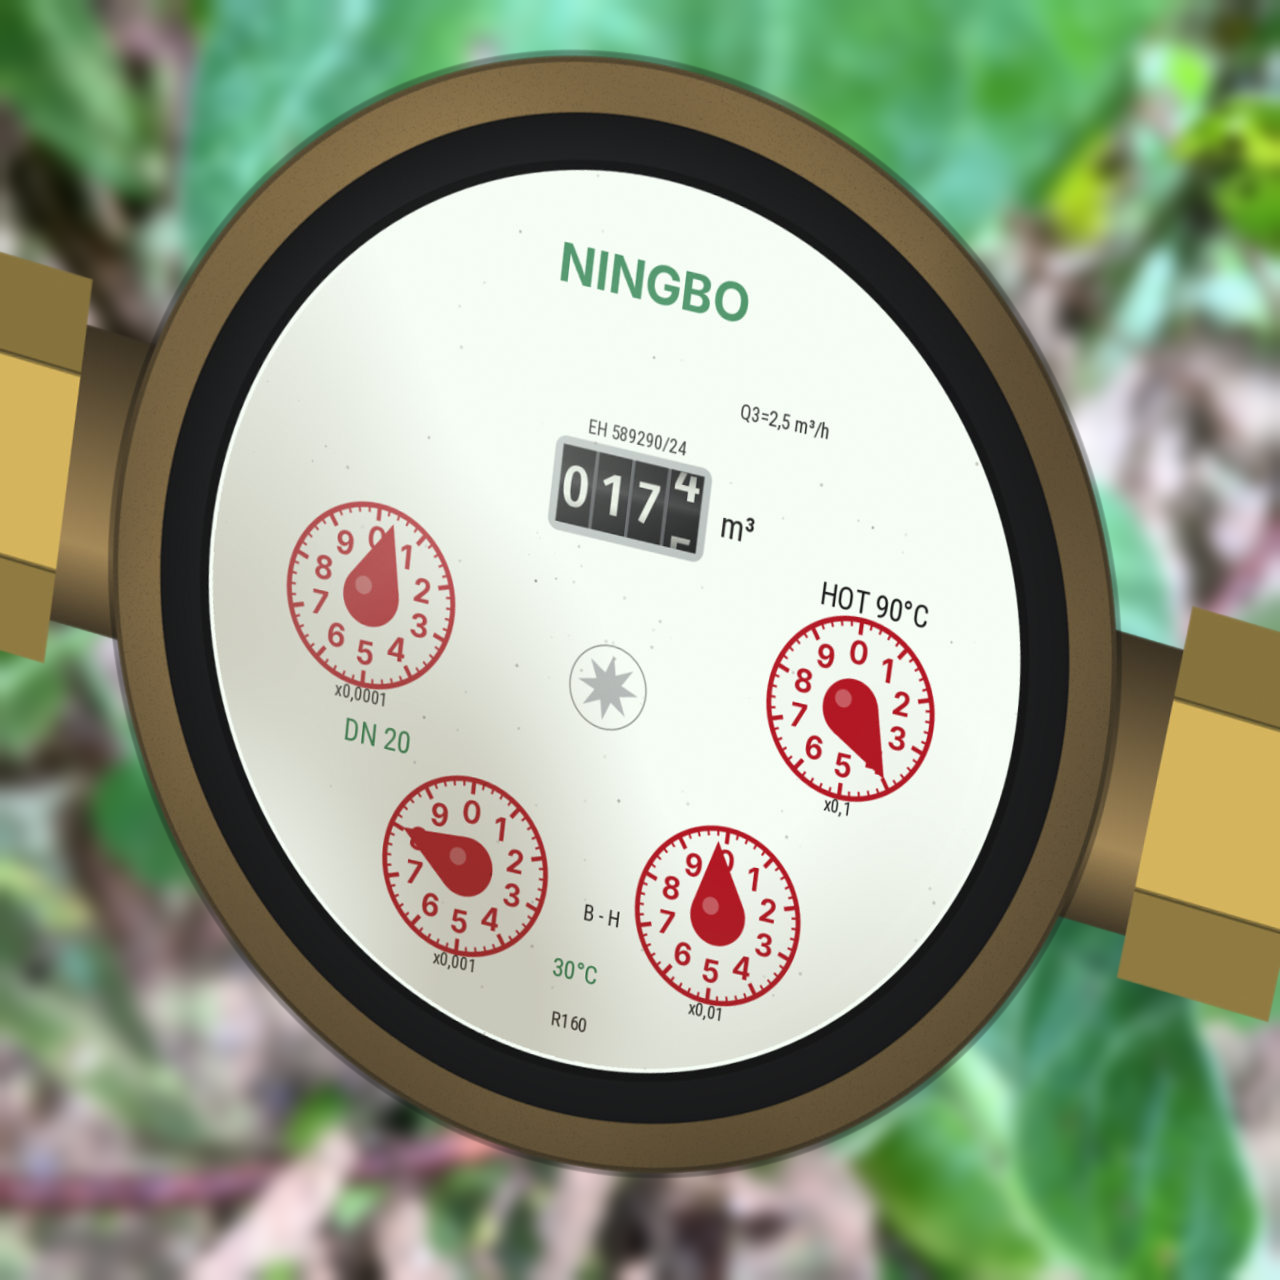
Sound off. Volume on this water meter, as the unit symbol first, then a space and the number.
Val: m³ 174.3980
